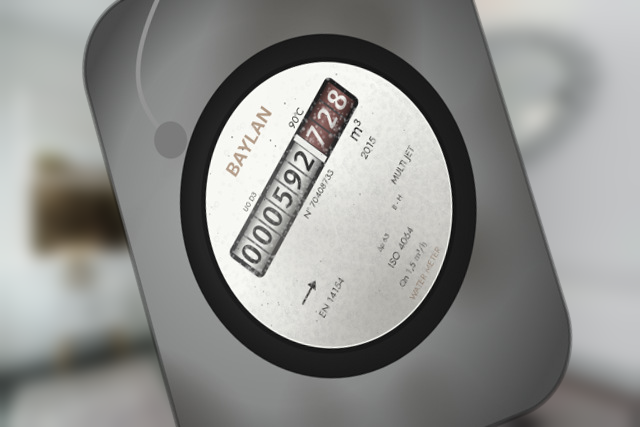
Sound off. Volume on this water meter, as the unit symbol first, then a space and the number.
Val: m³ 592.728
